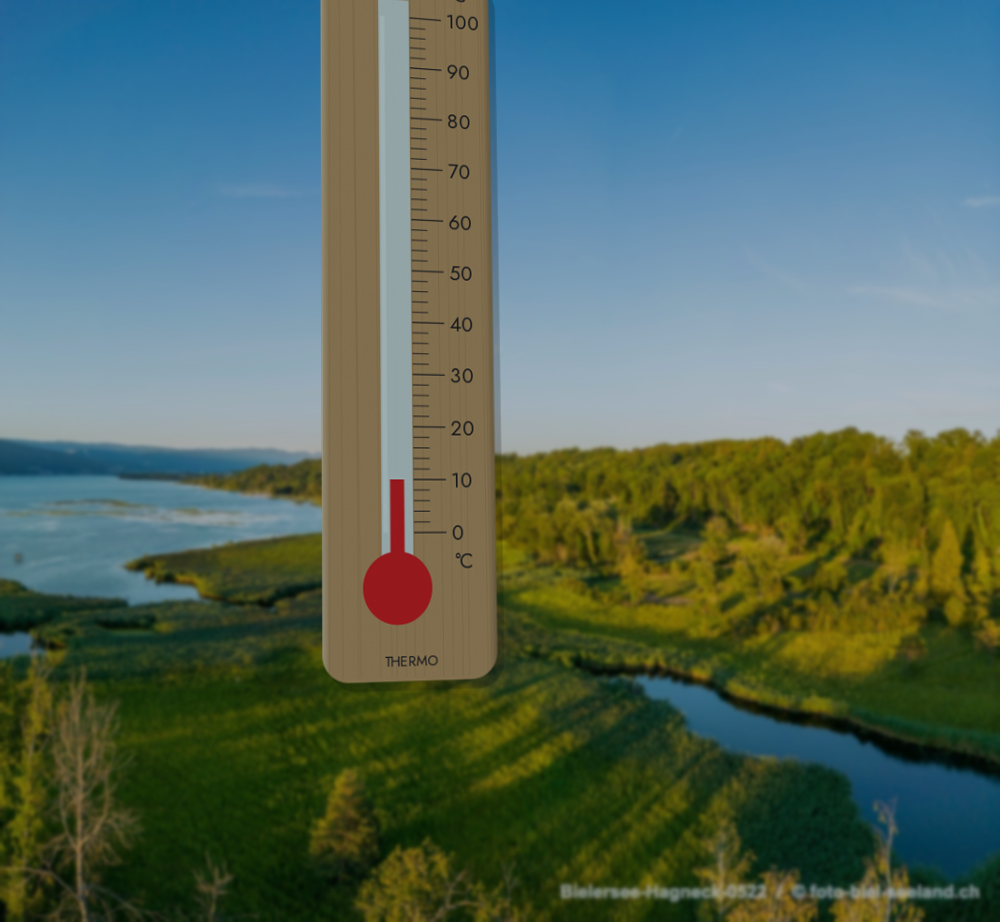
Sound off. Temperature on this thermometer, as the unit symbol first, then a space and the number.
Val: °C 10
